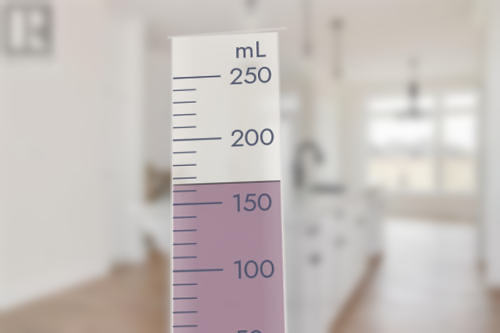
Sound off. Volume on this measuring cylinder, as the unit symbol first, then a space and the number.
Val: mL 165
